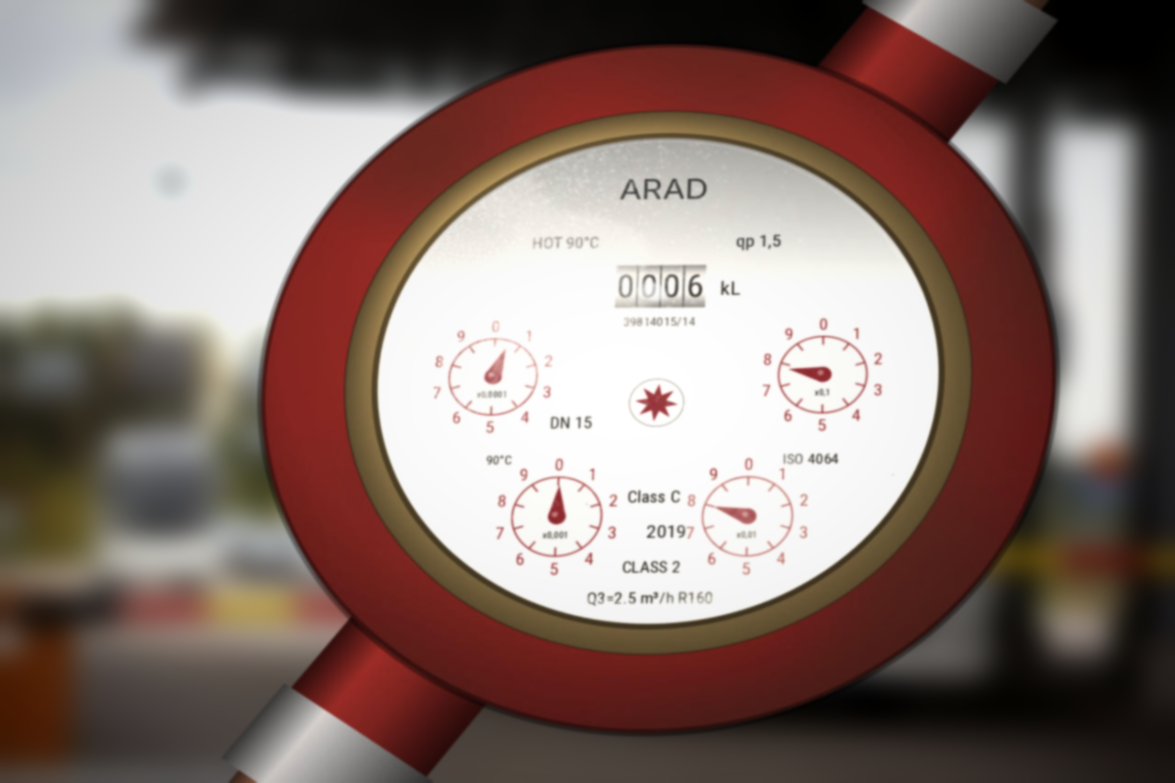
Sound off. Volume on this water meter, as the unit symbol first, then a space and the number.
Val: kL 6.7800
